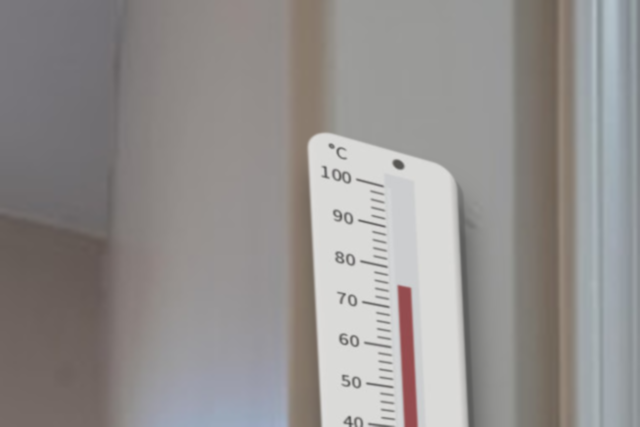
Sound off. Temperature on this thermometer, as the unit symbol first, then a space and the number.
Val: °C 76
